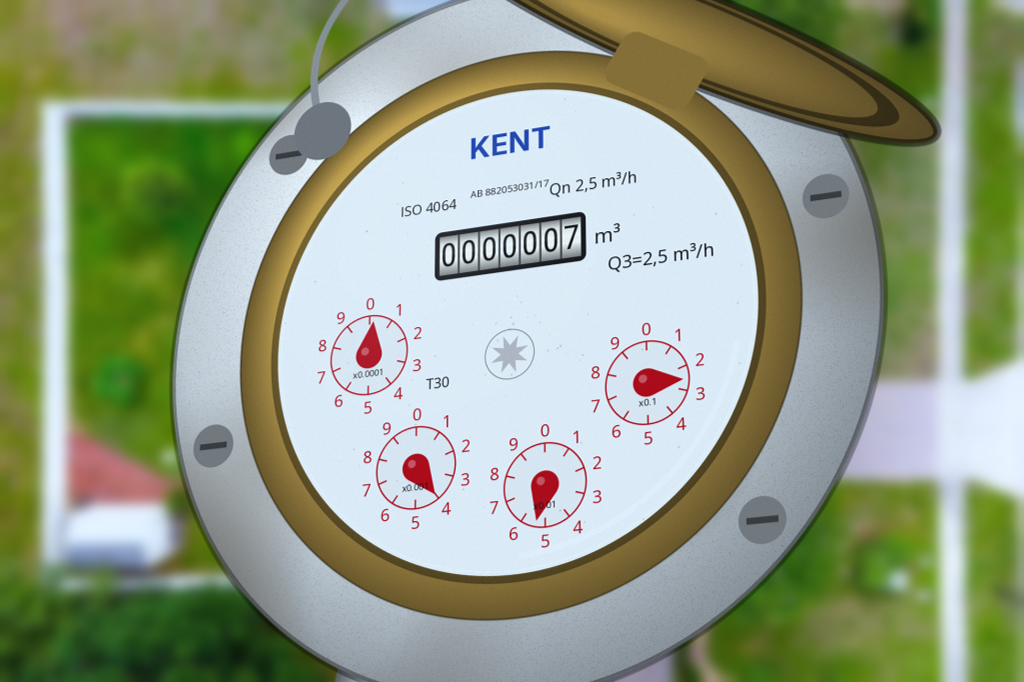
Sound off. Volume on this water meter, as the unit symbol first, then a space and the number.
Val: m³ 7.2540
